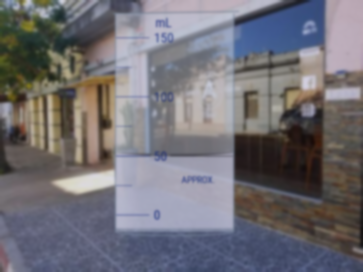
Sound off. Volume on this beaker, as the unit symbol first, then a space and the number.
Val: mL 50
